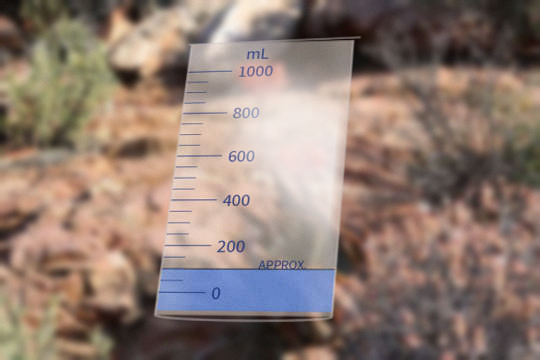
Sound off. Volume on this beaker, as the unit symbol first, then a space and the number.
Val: mL 100
